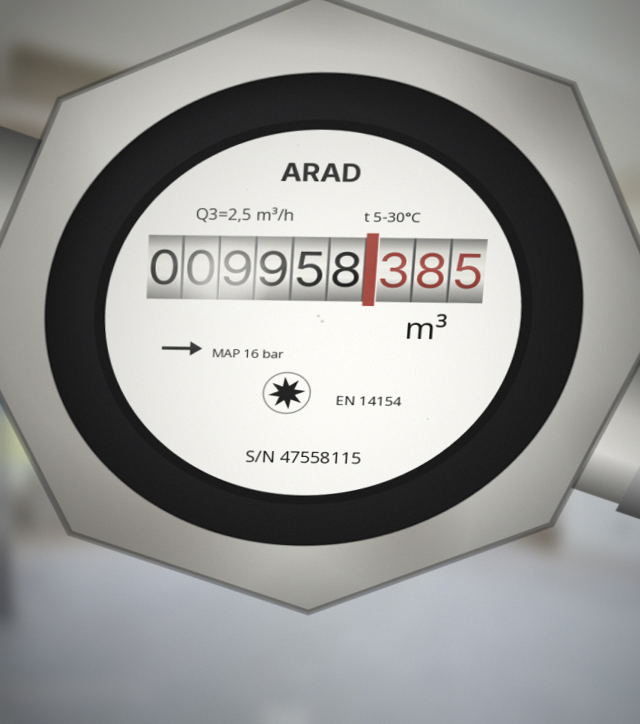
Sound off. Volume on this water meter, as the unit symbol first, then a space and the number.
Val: m³ 9958.385
